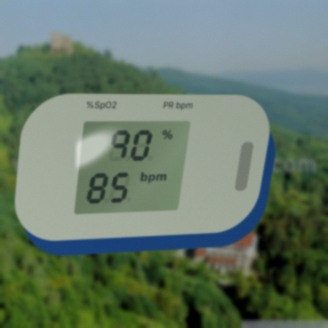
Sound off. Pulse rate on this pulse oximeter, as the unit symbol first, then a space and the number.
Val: bpm 85
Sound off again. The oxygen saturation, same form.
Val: % 90
